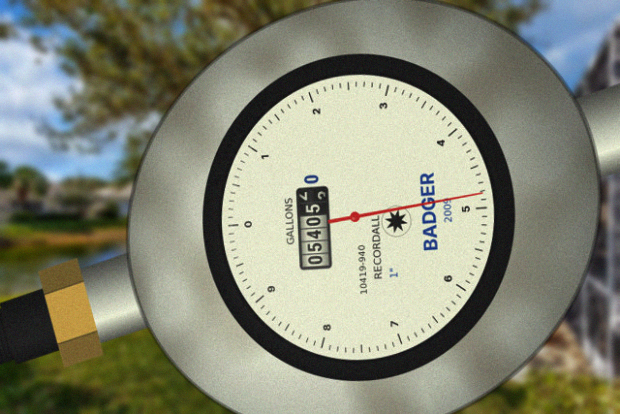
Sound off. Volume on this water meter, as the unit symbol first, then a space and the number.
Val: gal 540524.8
